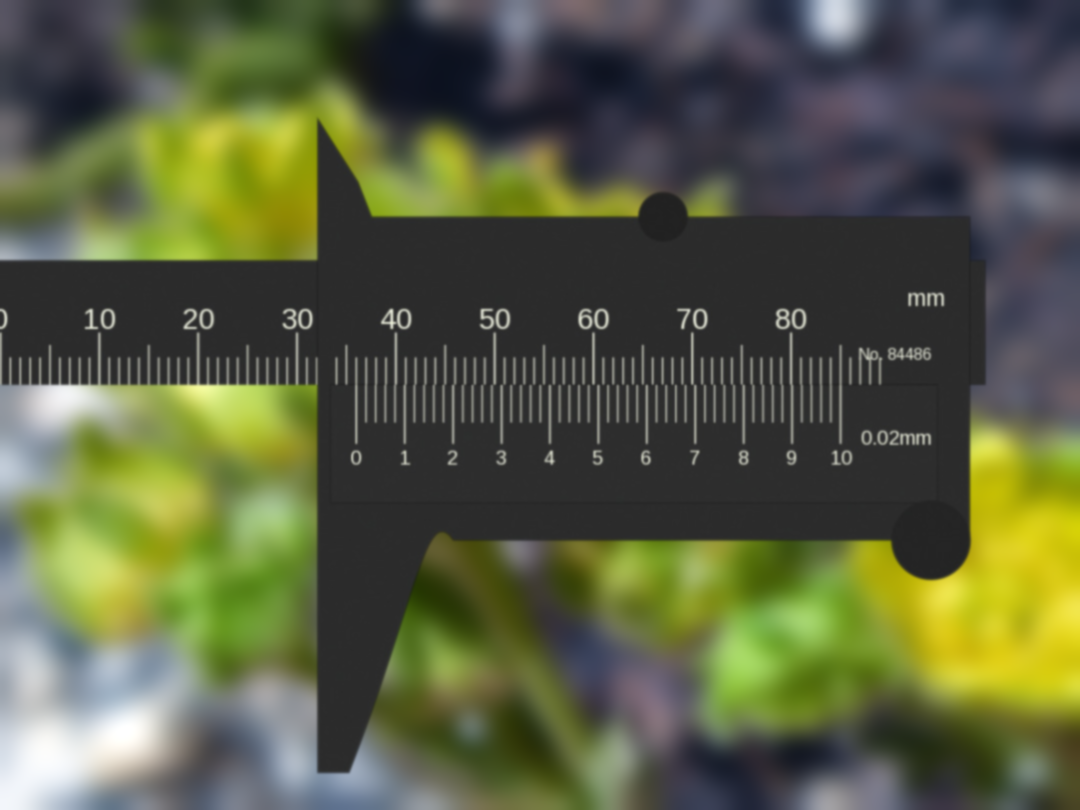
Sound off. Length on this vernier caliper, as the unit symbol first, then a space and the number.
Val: mm 36.0
